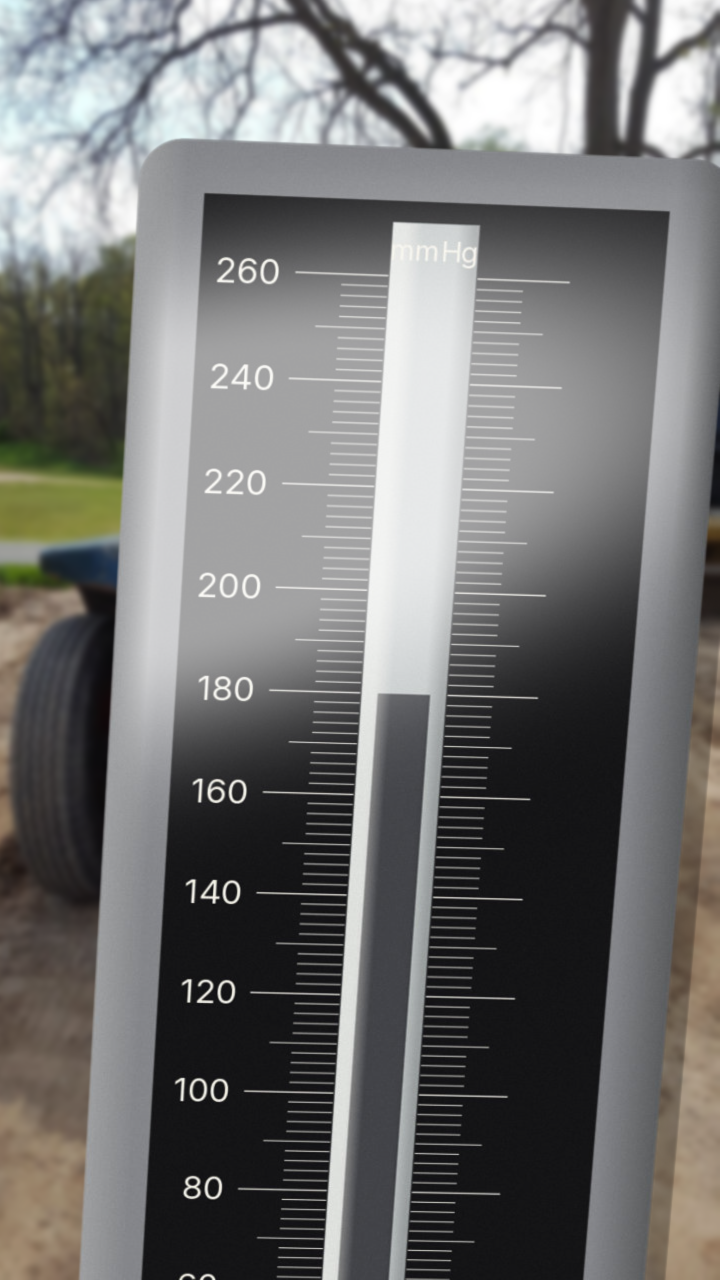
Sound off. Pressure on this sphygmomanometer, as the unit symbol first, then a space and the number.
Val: mmHg 180
